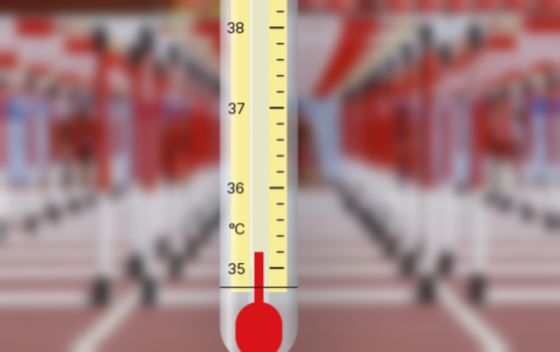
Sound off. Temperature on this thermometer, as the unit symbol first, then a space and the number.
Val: °C 35.2
